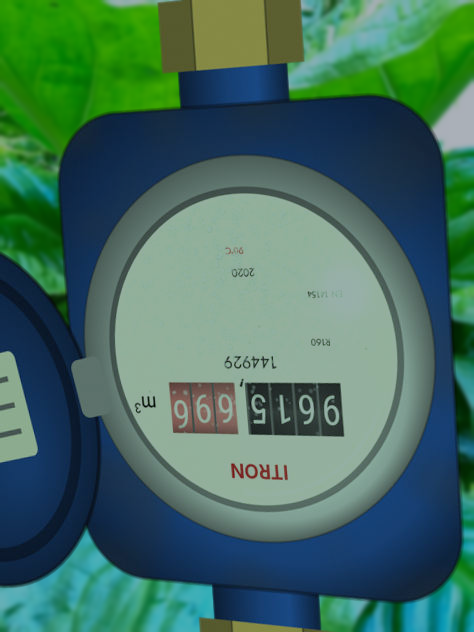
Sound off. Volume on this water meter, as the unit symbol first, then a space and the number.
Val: m³ 9615.696
